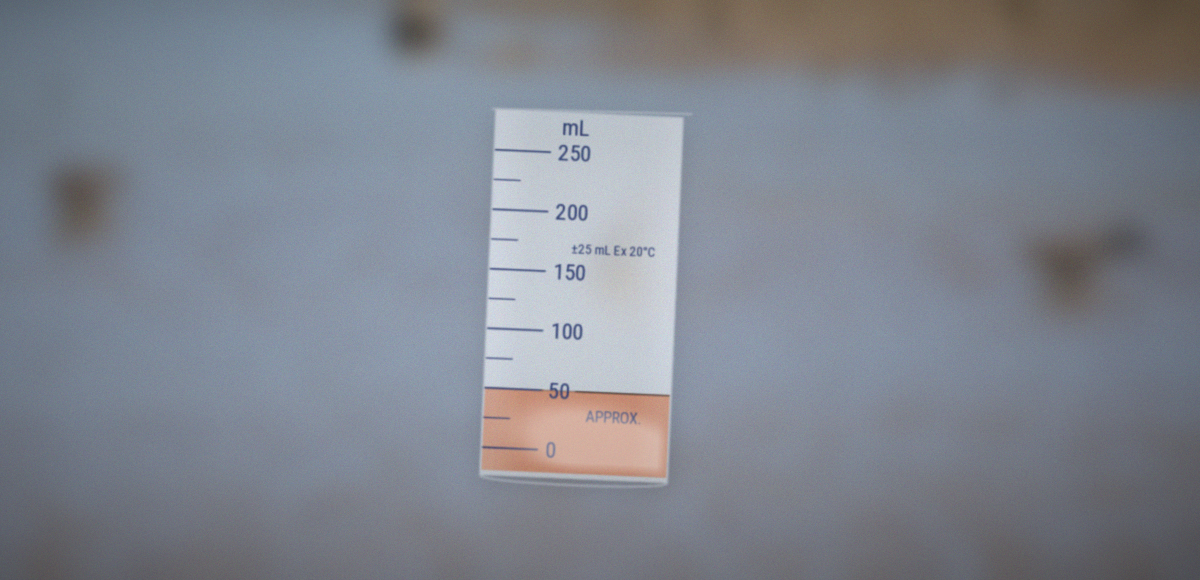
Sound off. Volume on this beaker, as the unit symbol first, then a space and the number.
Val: mL 50
